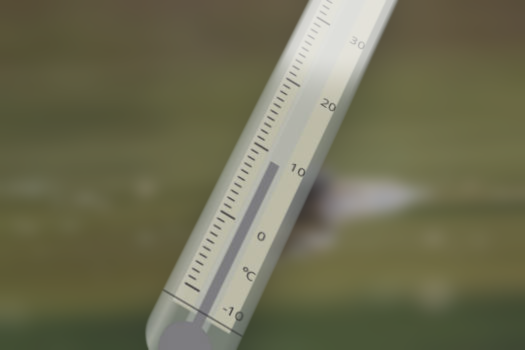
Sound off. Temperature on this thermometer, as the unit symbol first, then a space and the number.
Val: °C 9
